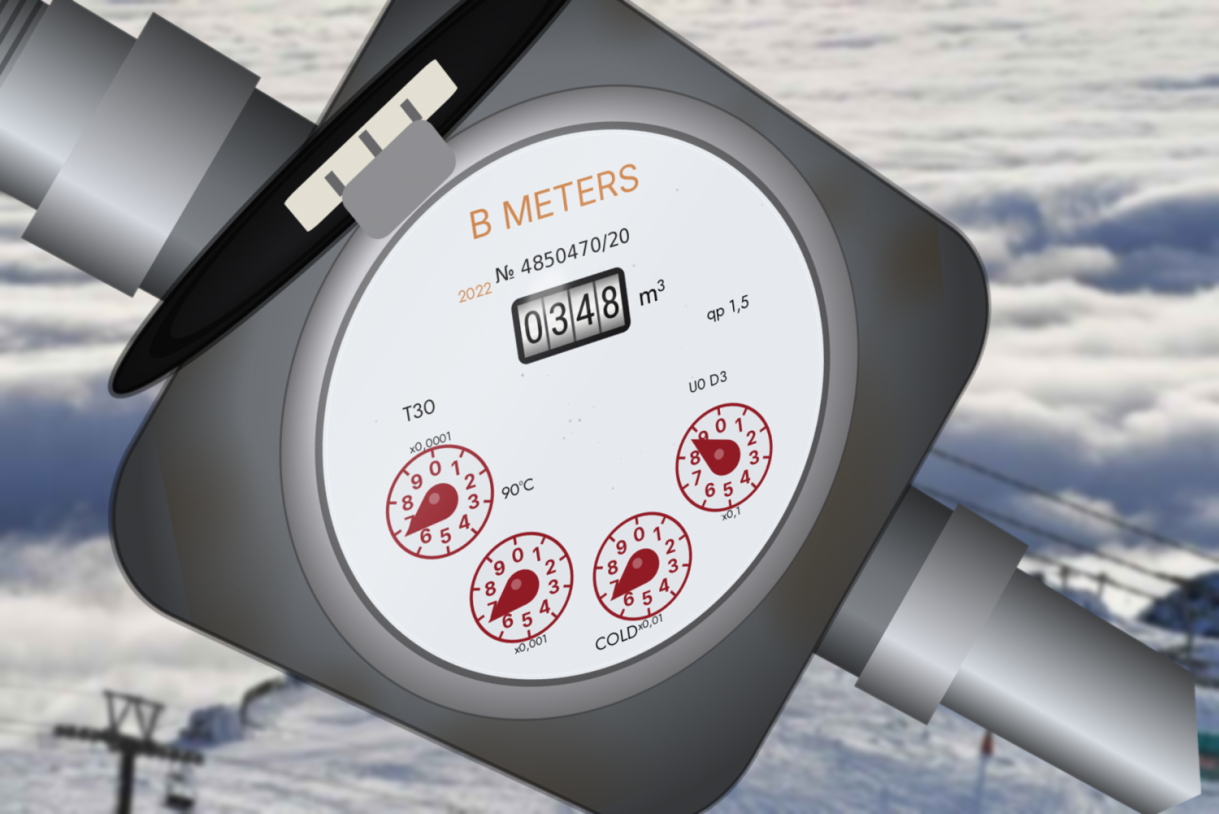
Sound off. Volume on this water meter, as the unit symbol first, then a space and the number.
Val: m³ 348.8666
